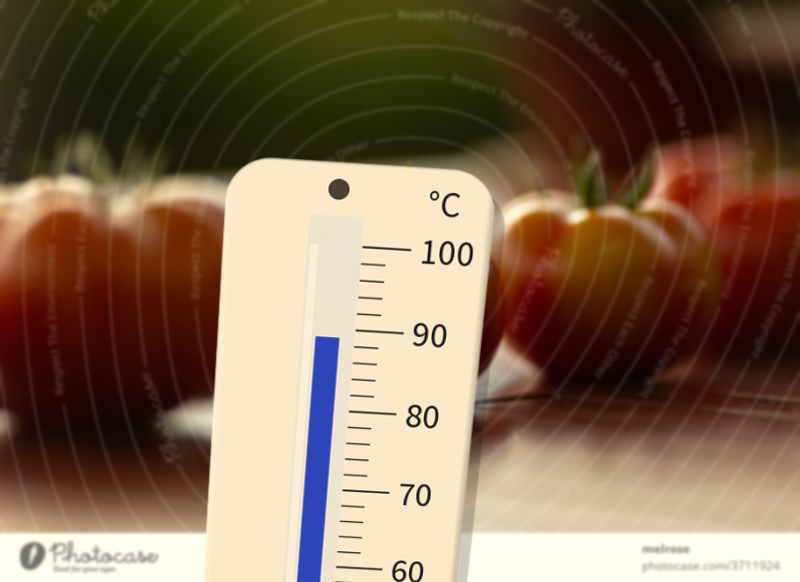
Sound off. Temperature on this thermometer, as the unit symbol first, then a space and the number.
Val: °C 89
